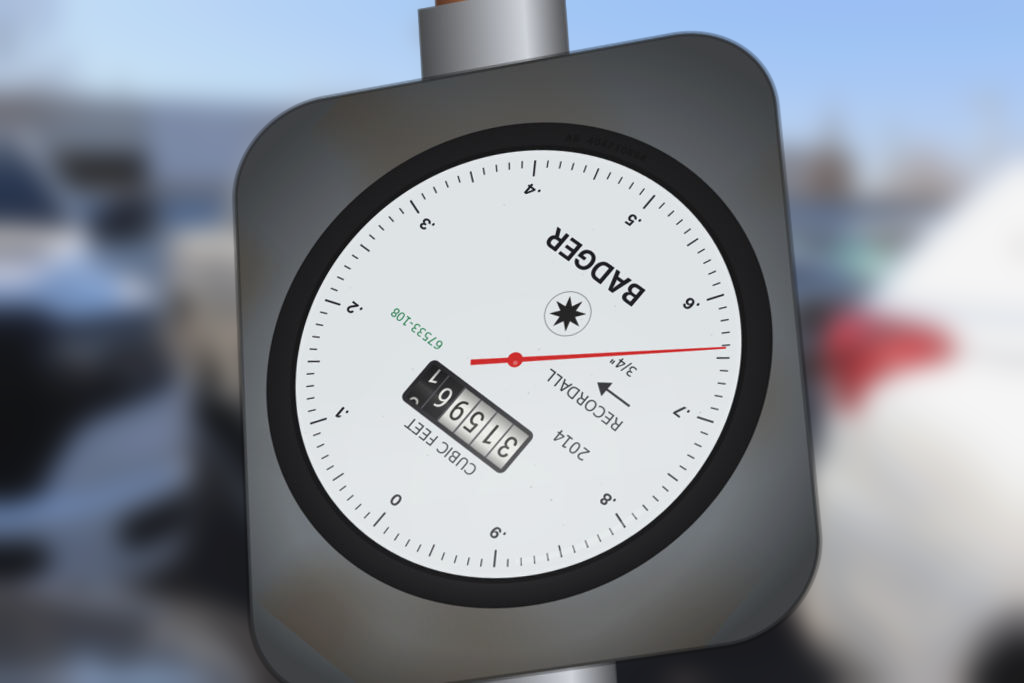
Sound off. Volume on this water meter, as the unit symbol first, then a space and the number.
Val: ft³ 315960.64
